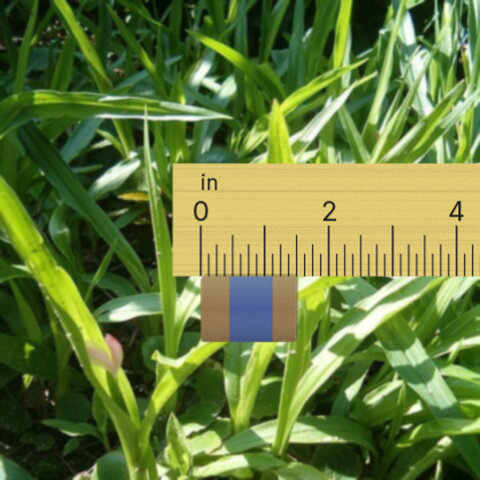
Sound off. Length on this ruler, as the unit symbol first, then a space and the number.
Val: in 1.5
